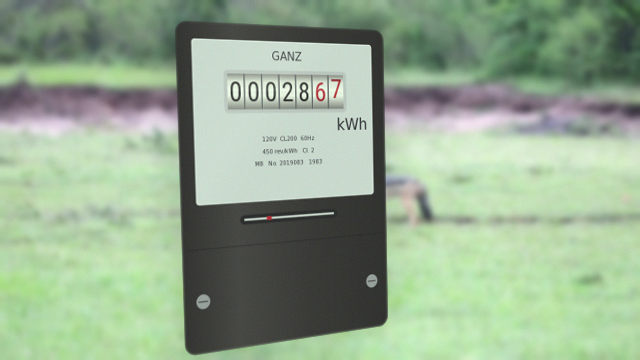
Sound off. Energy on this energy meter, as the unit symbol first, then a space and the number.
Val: kWh 28.67
